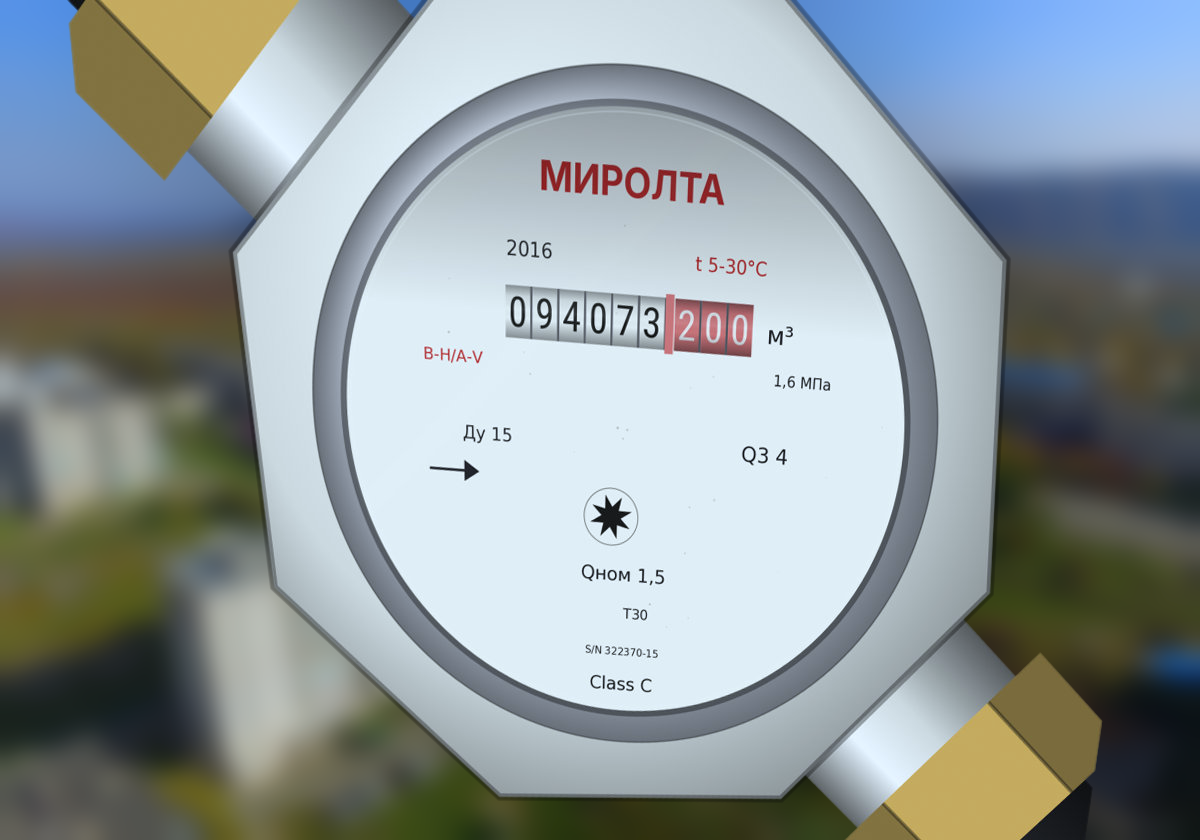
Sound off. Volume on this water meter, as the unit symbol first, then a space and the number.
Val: m³ 94073.200
